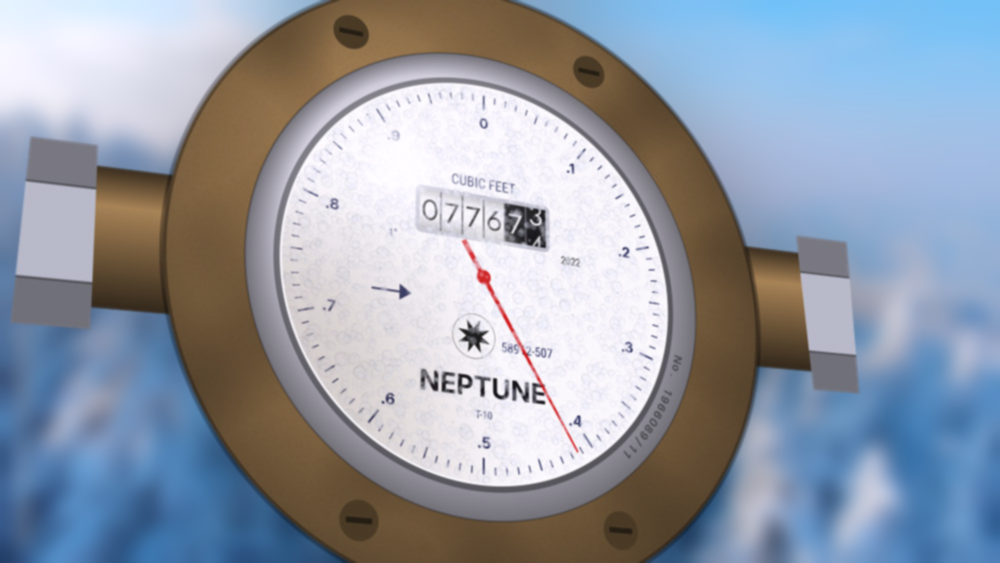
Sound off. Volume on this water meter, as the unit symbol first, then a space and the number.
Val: ft³ 77673.41
